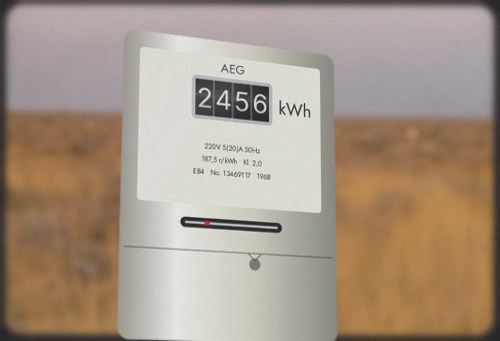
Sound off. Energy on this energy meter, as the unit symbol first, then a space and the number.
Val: kWh 2456
